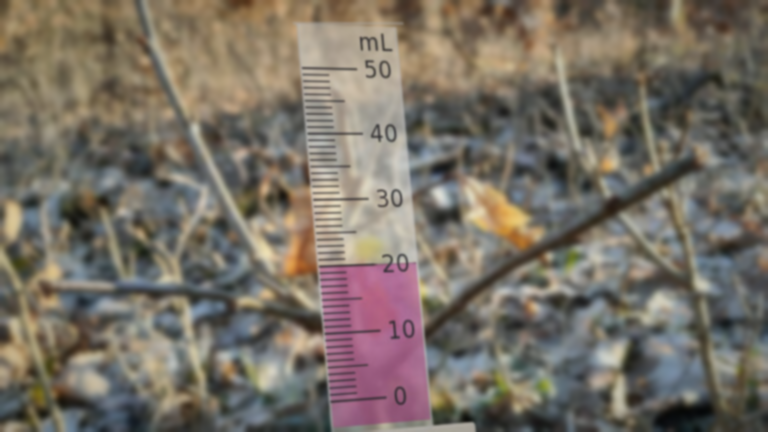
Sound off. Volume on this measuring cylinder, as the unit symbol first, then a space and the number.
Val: mL 20
